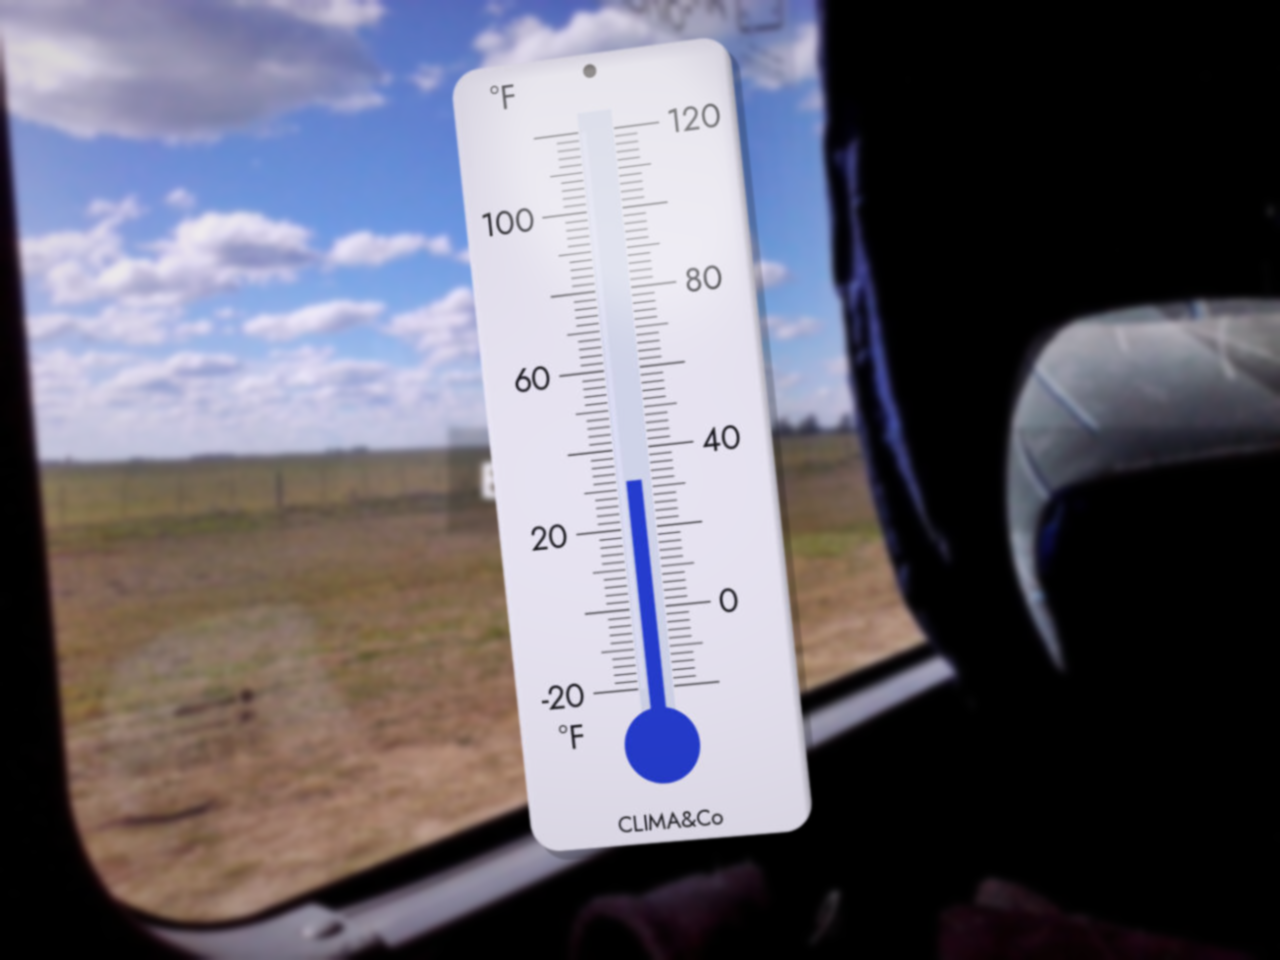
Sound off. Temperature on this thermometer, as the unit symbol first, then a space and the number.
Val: °F 32
